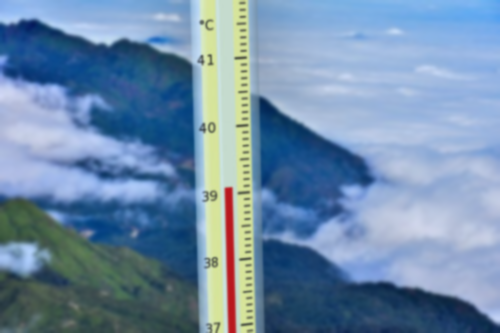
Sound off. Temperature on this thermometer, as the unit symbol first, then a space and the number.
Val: °C 39.1
